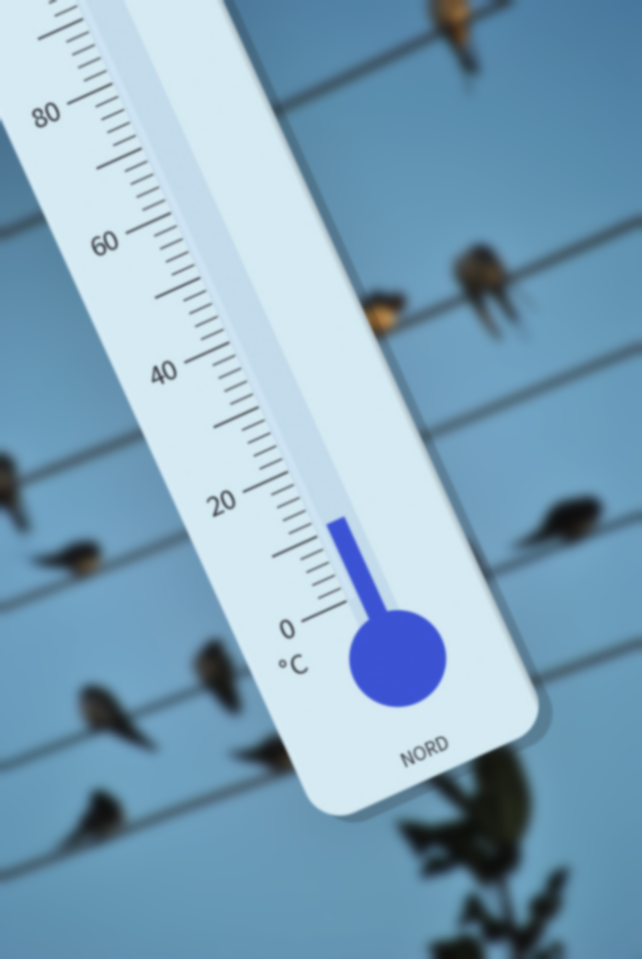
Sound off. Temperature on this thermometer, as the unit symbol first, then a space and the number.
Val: °C 11
